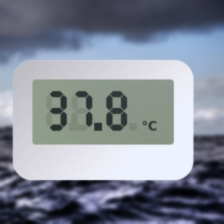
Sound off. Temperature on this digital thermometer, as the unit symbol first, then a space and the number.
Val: °C 37.8
